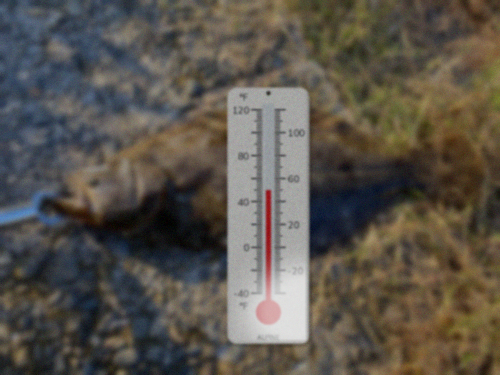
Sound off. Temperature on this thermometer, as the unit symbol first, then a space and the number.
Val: °F 50
